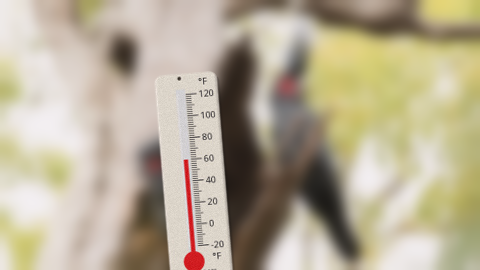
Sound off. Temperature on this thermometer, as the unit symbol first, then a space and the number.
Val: °F 60
